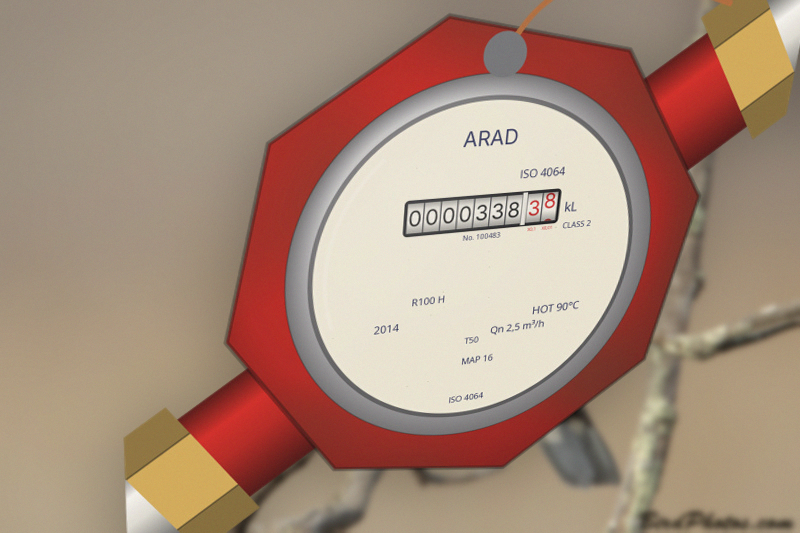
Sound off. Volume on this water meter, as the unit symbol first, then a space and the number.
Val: kL 338.38
